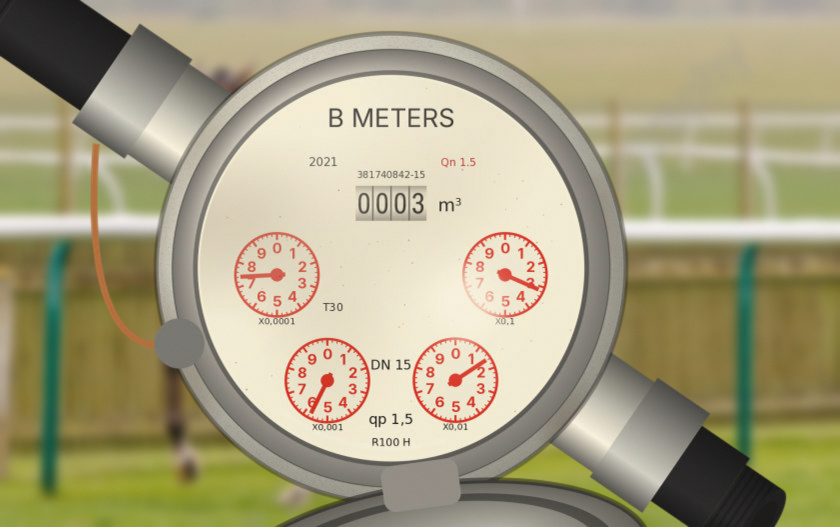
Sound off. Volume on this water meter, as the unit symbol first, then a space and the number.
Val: m³ 3.3157
